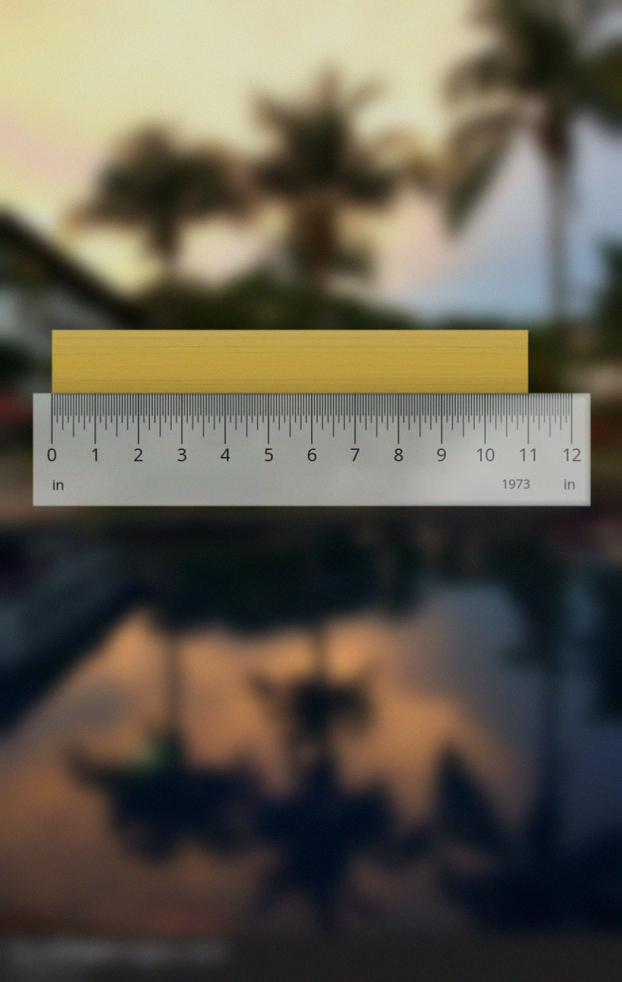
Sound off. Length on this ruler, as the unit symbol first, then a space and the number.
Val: in 11
